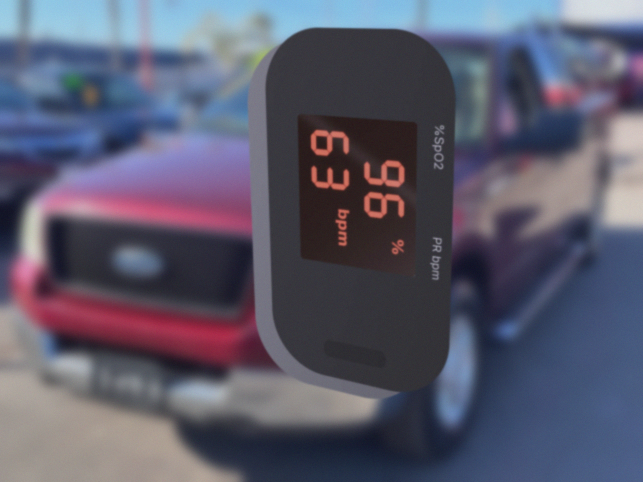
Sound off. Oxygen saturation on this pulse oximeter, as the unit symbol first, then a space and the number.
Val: % 96
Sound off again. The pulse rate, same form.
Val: bpm 63
